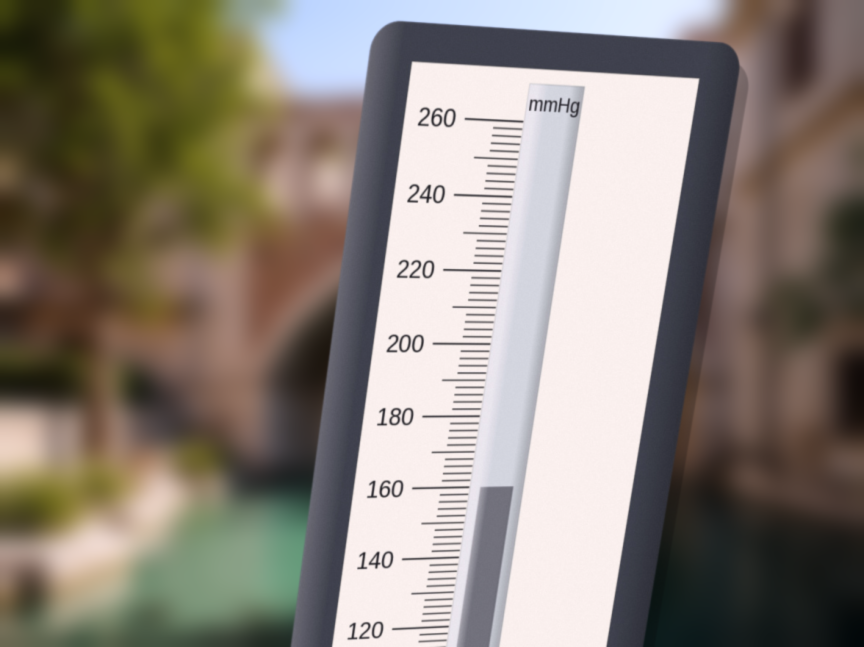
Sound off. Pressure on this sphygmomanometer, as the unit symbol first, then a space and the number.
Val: mmHg 160
